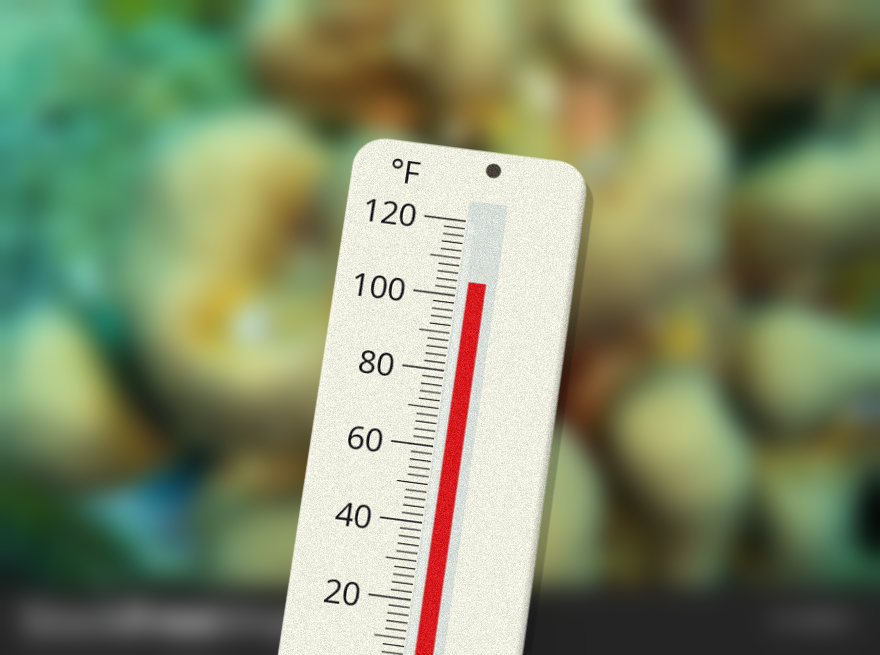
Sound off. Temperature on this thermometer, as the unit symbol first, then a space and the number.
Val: °F 104
